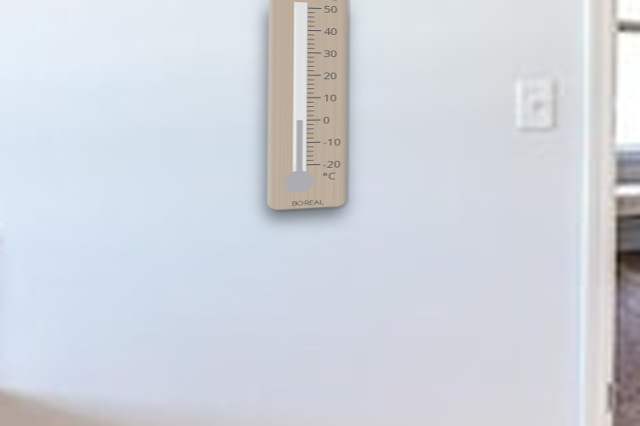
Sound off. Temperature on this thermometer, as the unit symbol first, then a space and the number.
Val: °C 0
